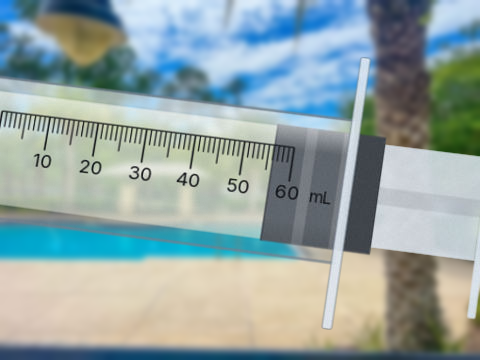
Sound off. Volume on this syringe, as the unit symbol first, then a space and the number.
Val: mL 56
